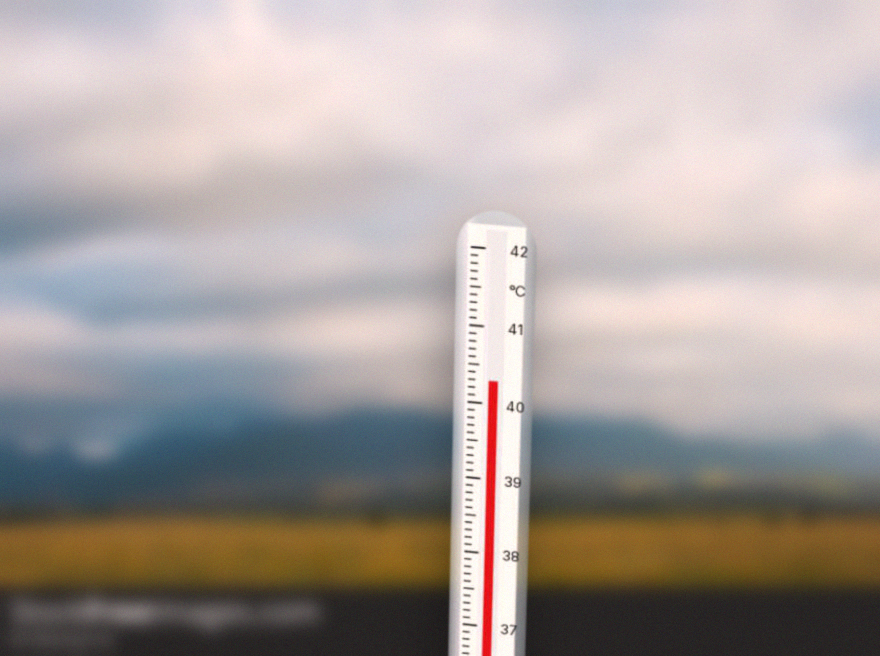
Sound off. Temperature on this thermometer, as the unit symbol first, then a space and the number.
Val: °C 40.3
